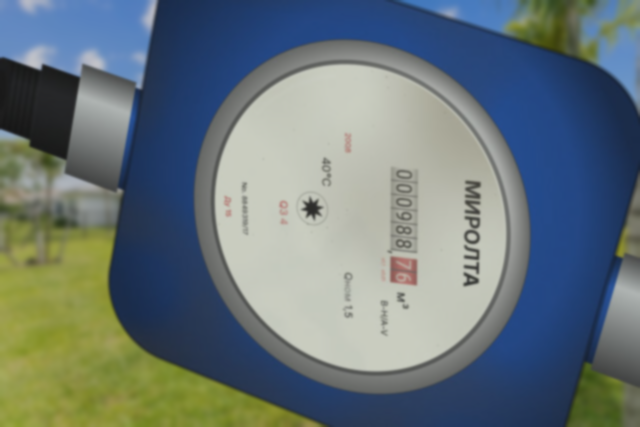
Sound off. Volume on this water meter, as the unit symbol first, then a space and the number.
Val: m³ 988.76
